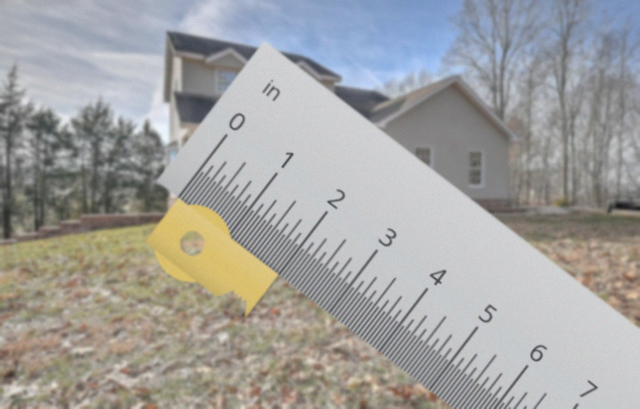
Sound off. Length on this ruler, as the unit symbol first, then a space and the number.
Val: in 2
